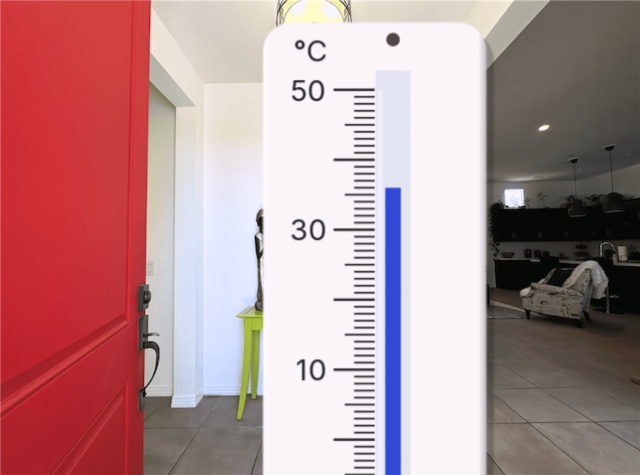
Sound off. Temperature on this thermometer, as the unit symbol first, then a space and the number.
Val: °C 36
